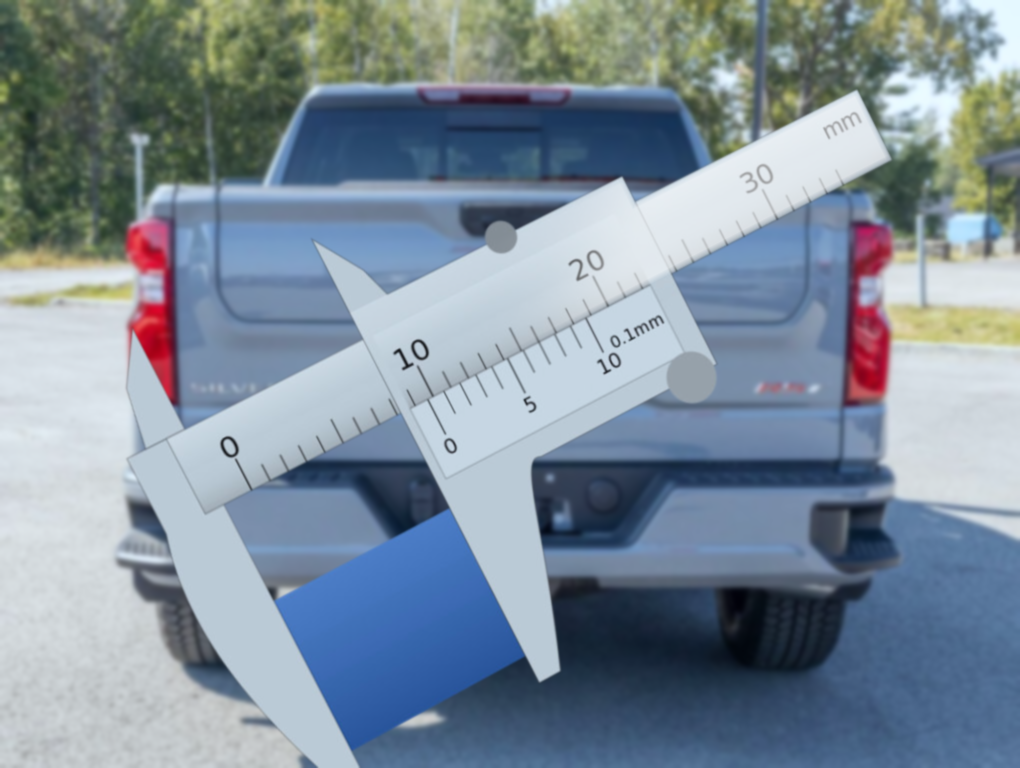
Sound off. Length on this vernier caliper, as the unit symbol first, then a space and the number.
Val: mm 9.7
